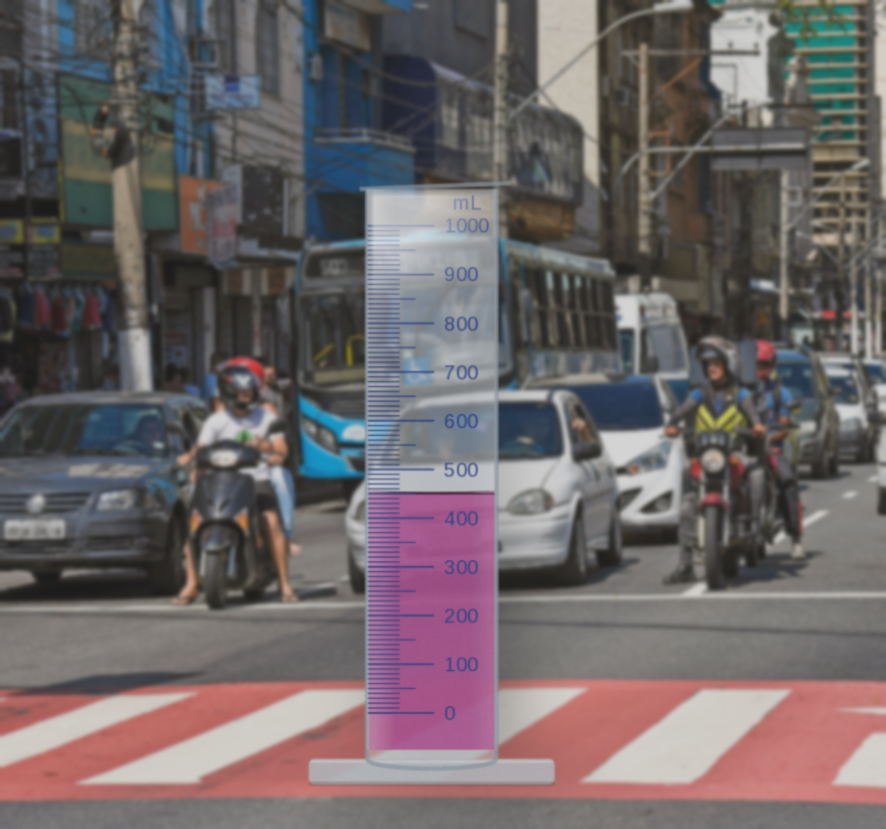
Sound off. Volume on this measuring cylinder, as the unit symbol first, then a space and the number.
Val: mL 450
